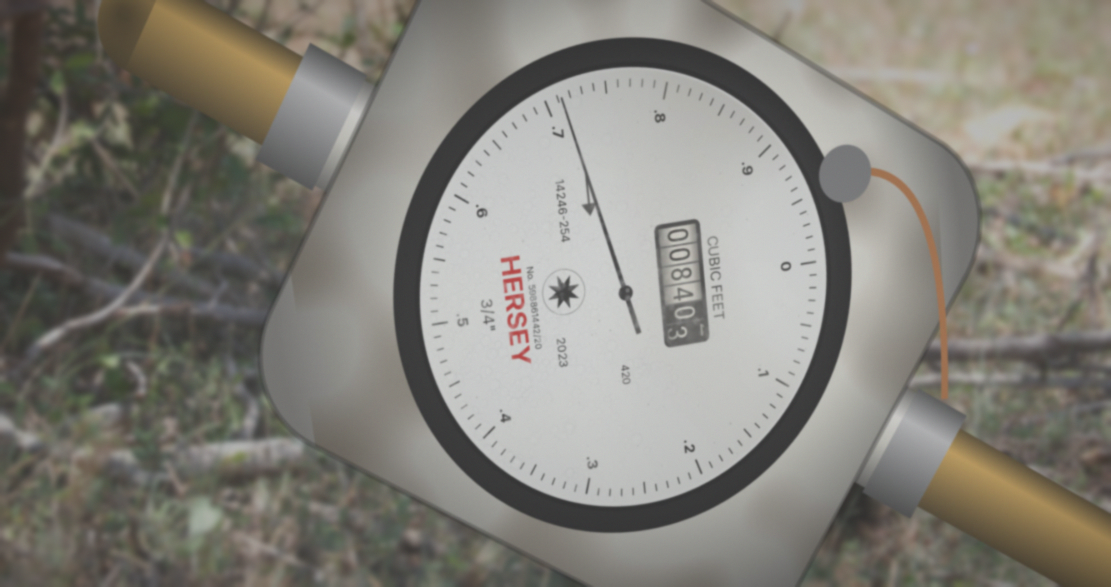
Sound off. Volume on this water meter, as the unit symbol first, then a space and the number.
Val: ft³ 8402.71
